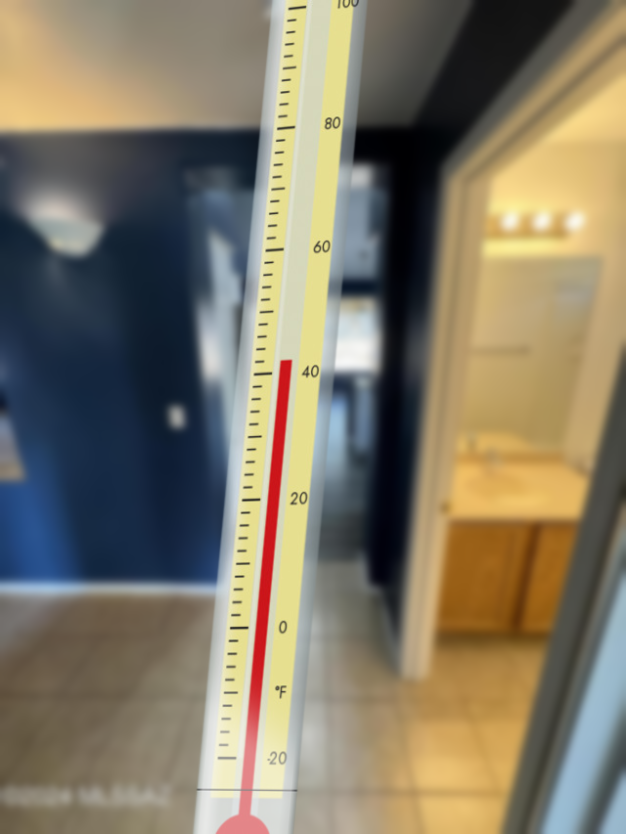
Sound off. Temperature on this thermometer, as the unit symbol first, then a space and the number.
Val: °F 42
